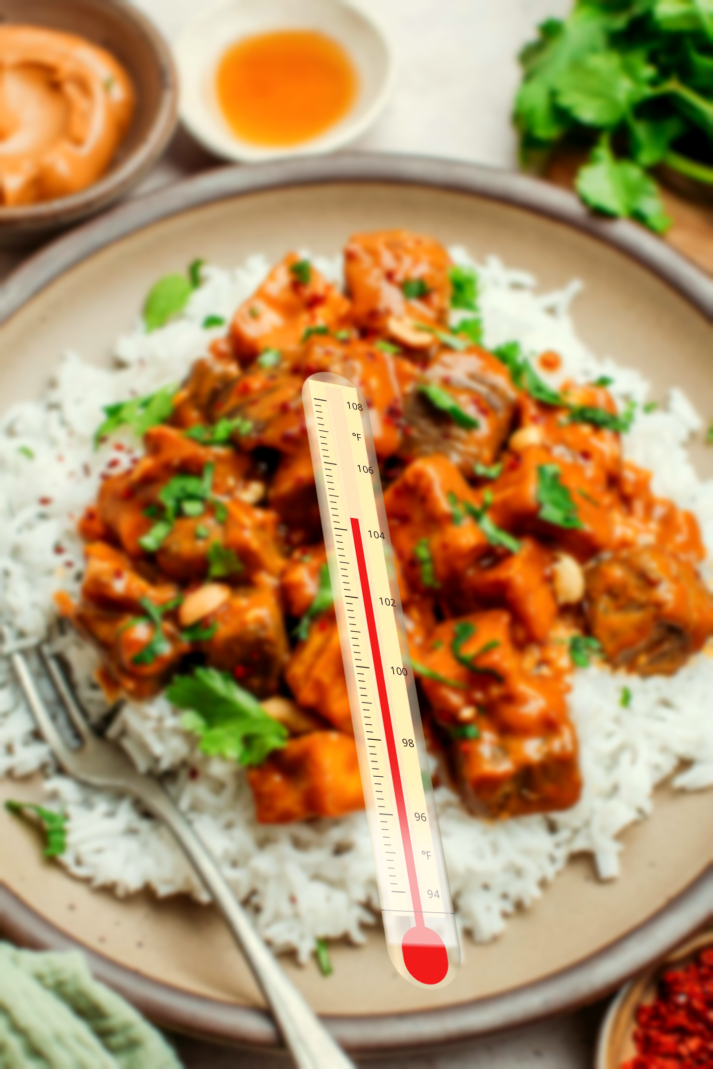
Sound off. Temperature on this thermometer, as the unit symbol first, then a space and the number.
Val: °F 104.4
